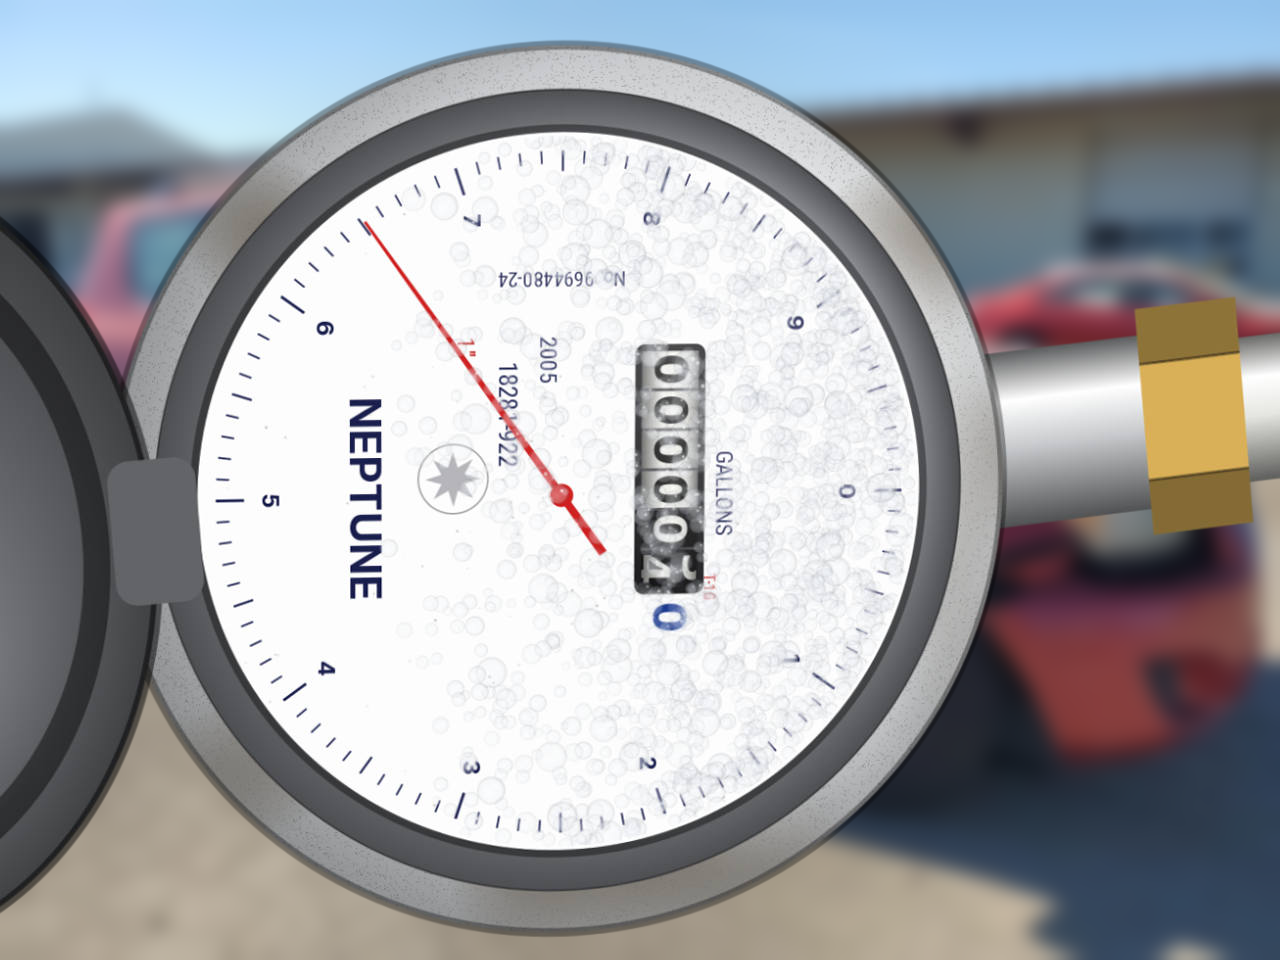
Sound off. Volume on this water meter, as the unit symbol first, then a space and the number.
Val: gal 36.5
